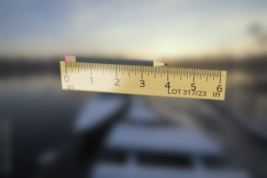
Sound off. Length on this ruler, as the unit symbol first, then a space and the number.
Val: in 4
